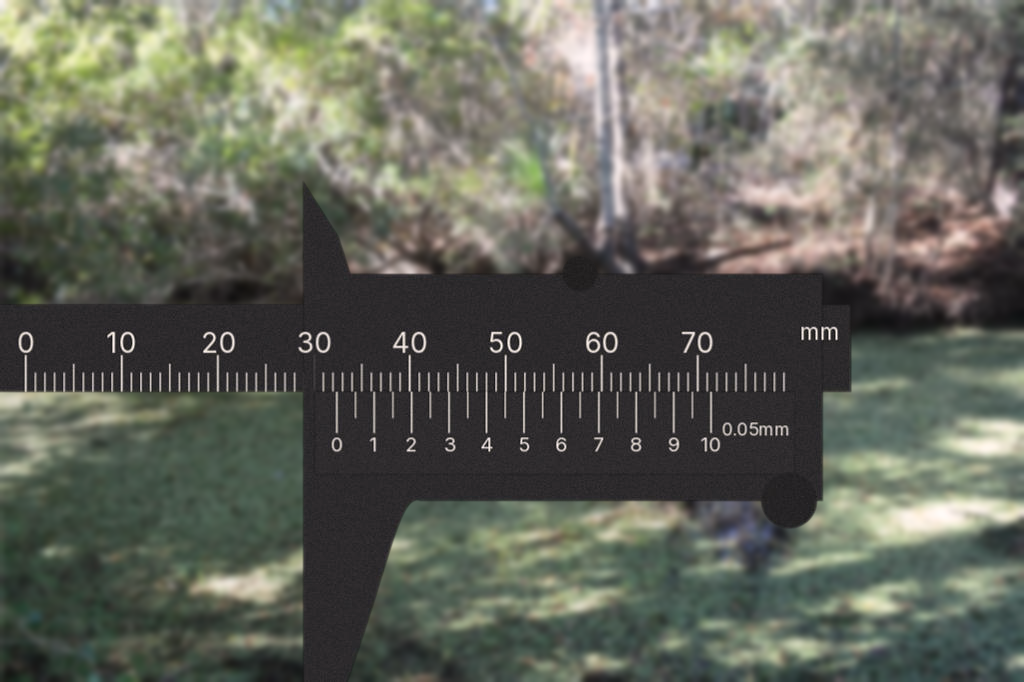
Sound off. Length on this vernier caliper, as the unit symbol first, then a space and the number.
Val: mm 32.4
